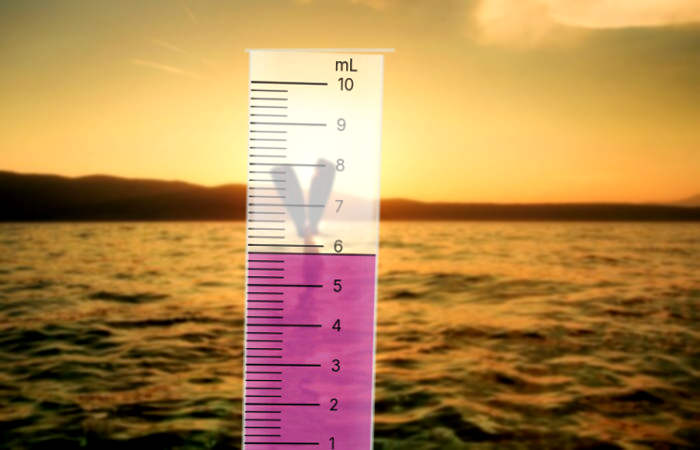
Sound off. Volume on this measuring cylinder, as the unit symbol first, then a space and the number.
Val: mL 5.8
